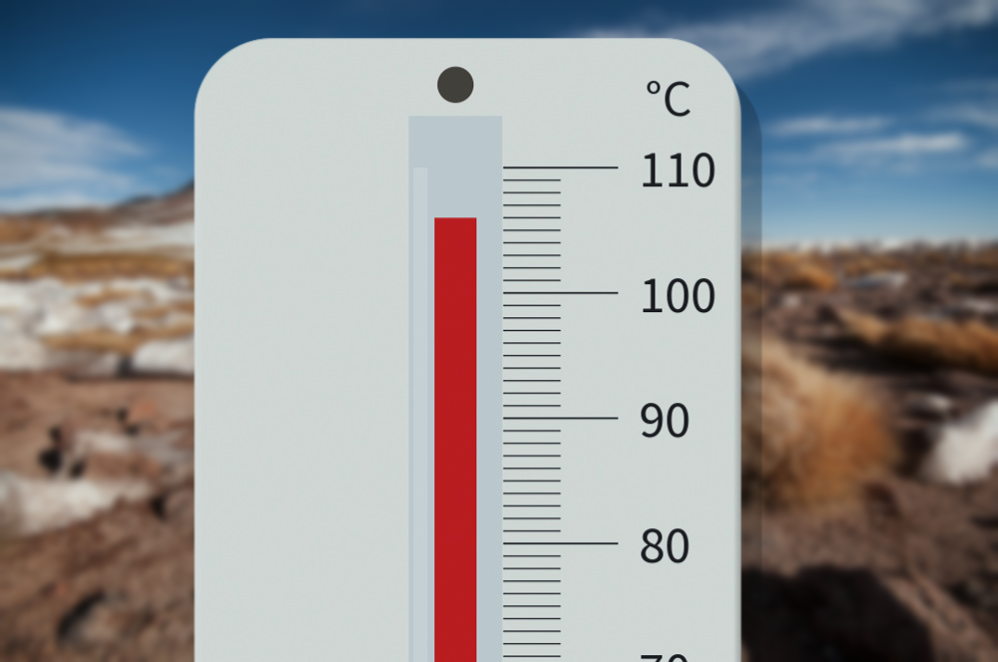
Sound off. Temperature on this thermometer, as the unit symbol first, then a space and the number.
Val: °C 106
